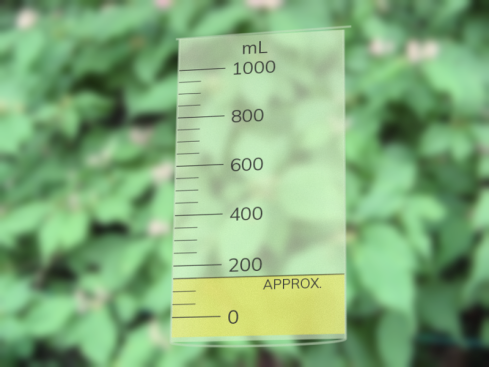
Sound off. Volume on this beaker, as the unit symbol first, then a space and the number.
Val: mL 150
